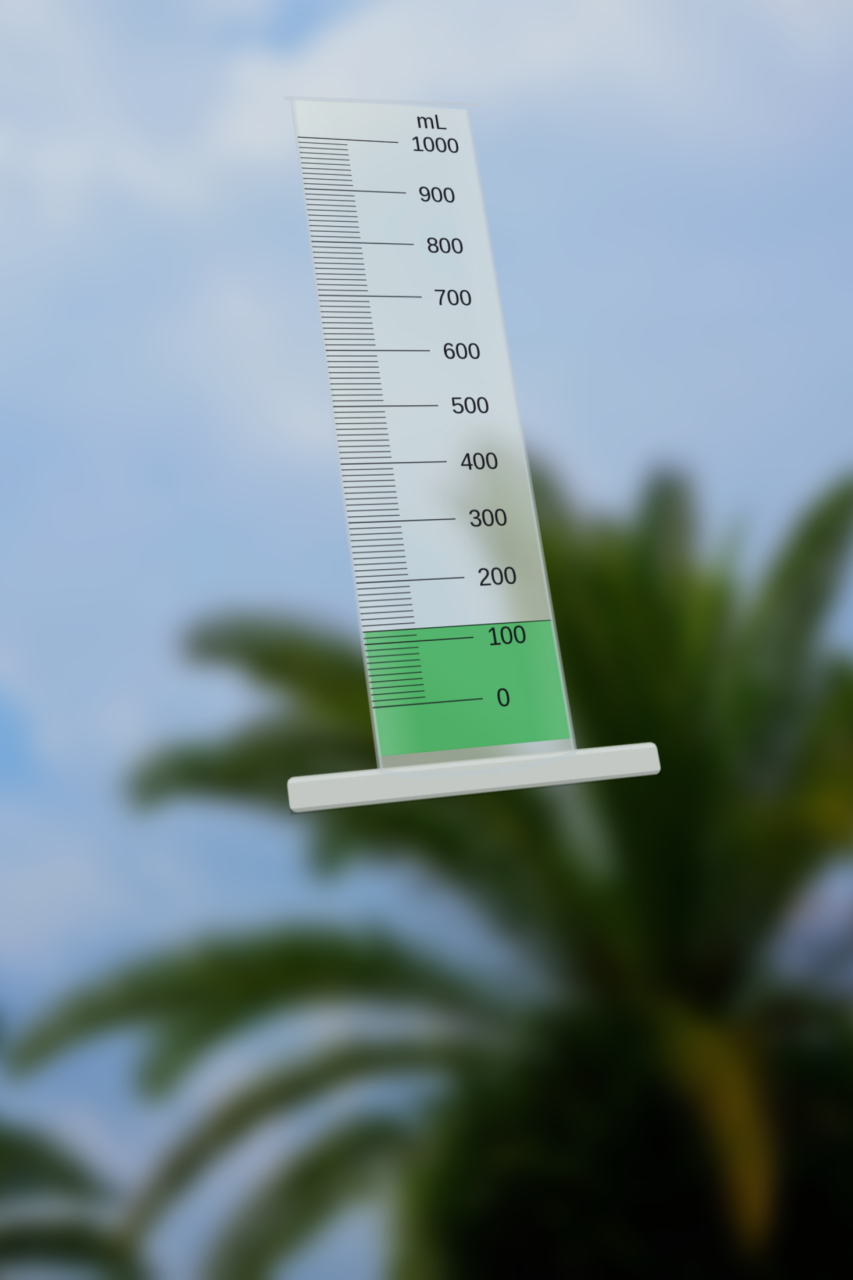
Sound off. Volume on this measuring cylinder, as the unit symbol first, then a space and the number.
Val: mL 120
